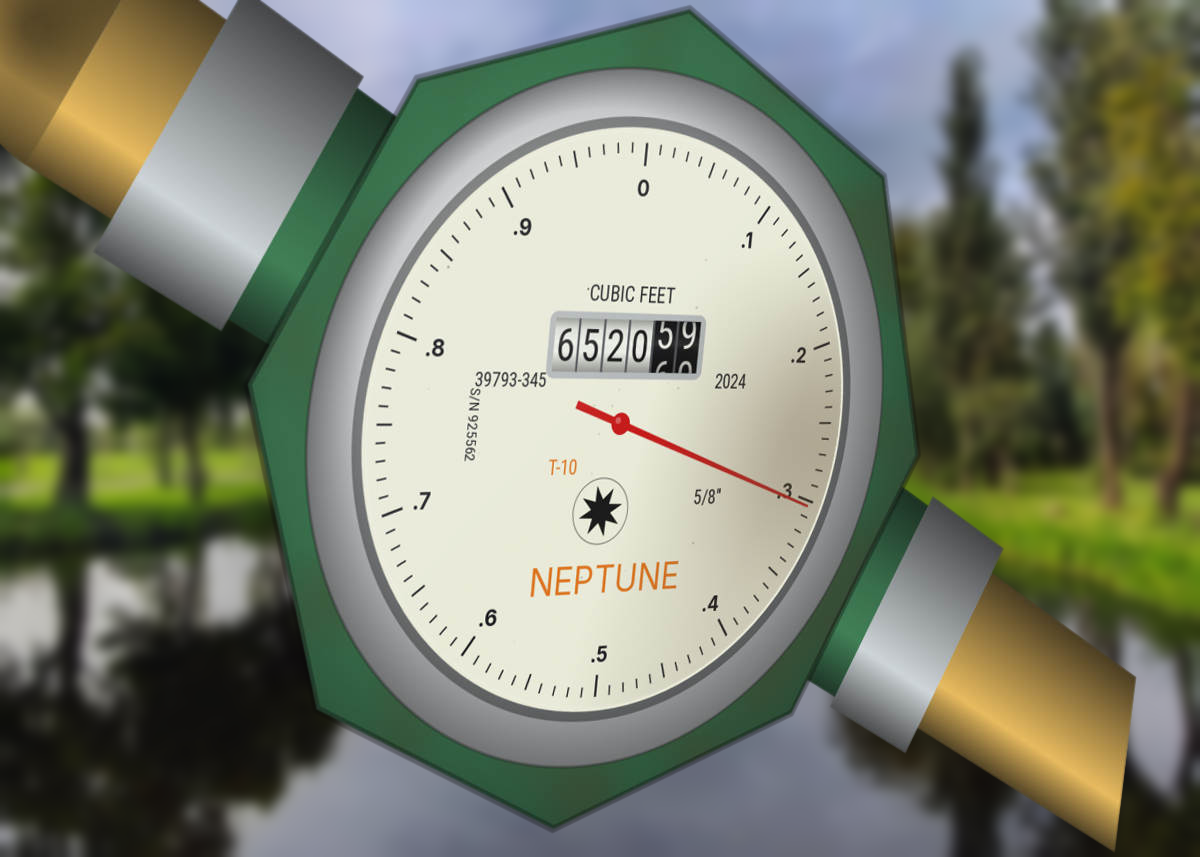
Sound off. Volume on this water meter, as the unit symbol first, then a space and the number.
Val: ft³ 652059.30
